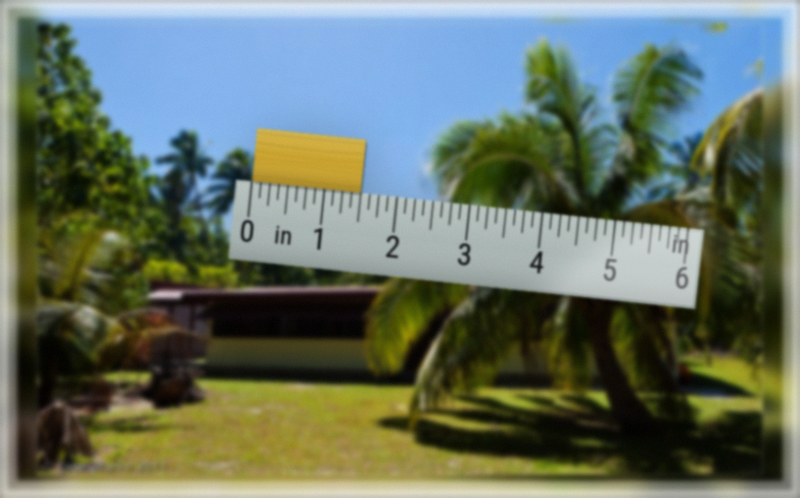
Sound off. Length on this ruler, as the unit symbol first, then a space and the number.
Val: in 1.5
